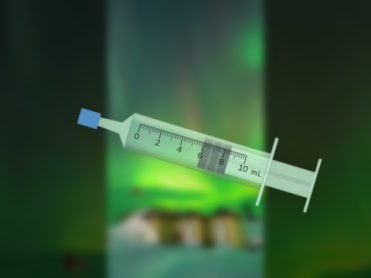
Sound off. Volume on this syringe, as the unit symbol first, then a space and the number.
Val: mL 6
